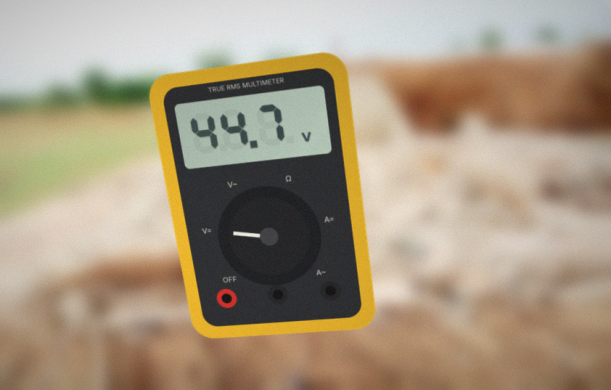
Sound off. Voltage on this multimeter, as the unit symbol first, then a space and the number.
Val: V 44.7
